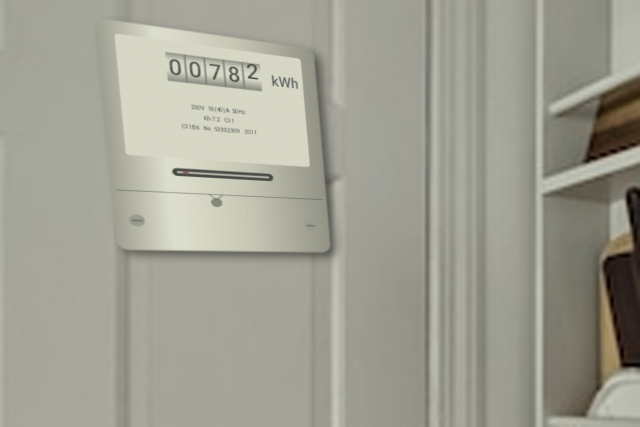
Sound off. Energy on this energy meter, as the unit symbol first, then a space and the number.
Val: kWh 782
